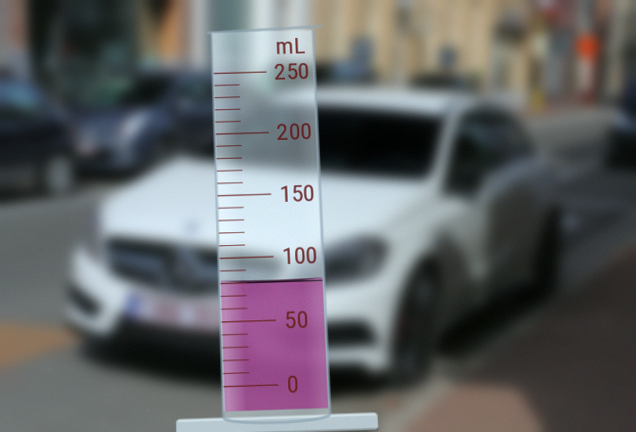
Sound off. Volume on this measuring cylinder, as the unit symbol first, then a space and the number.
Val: mL 80
